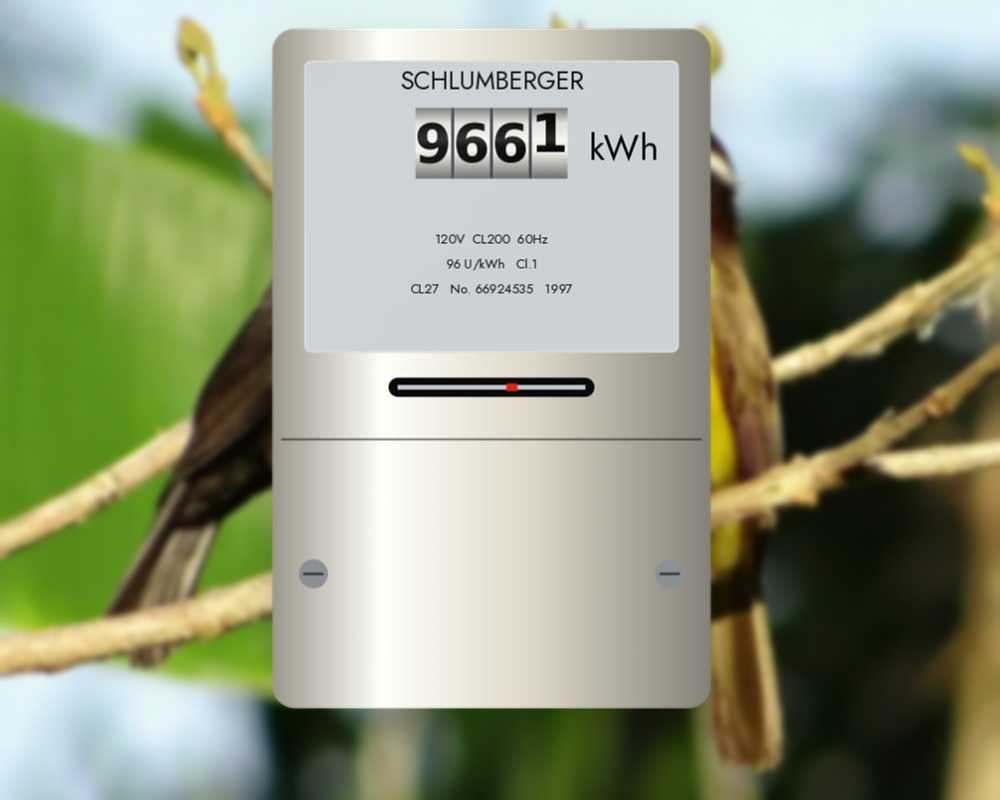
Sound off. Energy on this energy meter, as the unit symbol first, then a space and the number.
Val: kWh 9661
